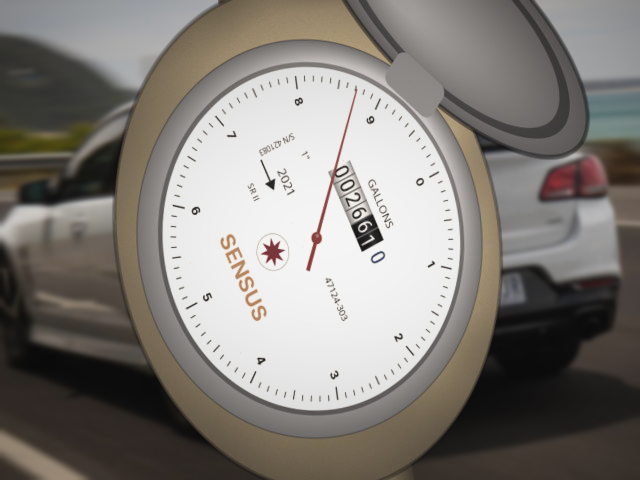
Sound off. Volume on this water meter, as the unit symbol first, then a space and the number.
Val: gal 26608.7
